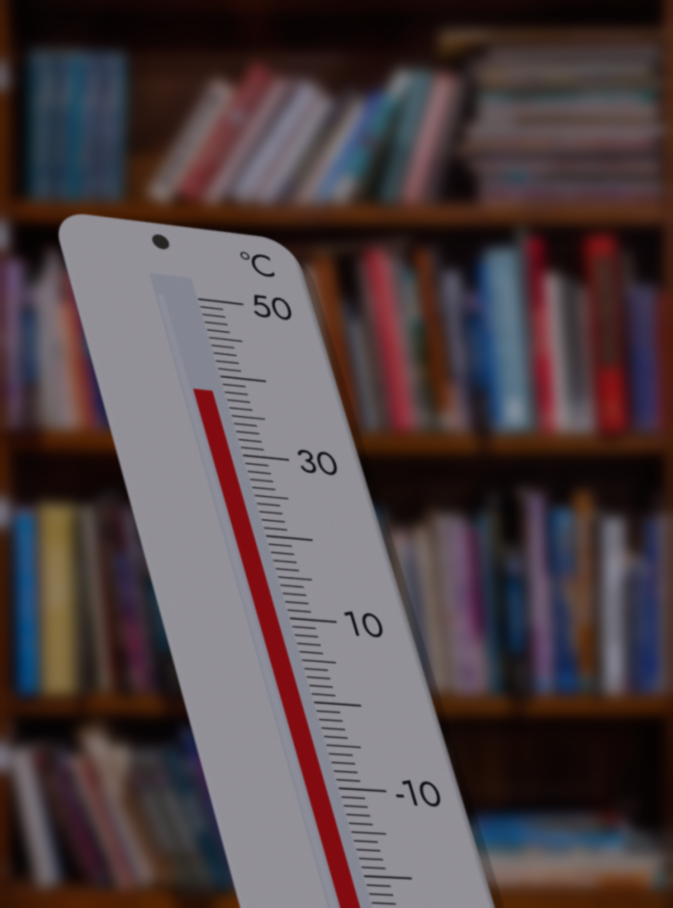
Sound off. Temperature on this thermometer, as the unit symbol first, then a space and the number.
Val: °C 38
